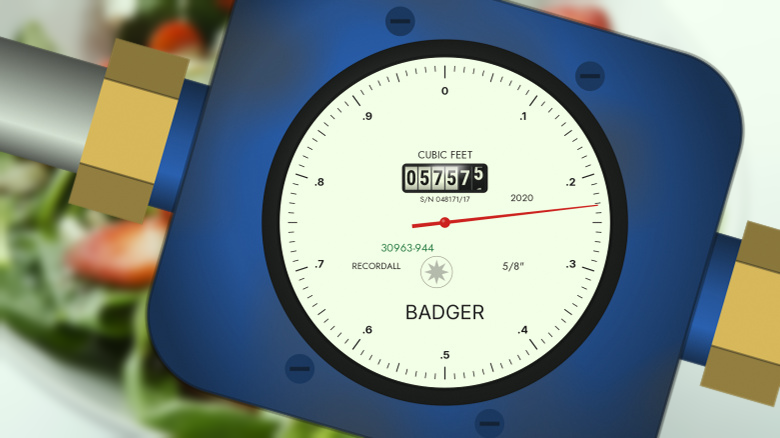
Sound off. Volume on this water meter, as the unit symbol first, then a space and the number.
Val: ft³ 57575.23
